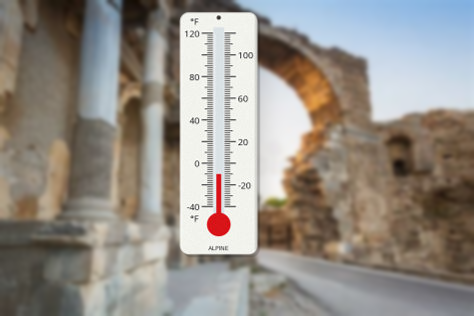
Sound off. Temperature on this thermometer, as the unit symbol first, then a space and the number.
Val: °F -10
